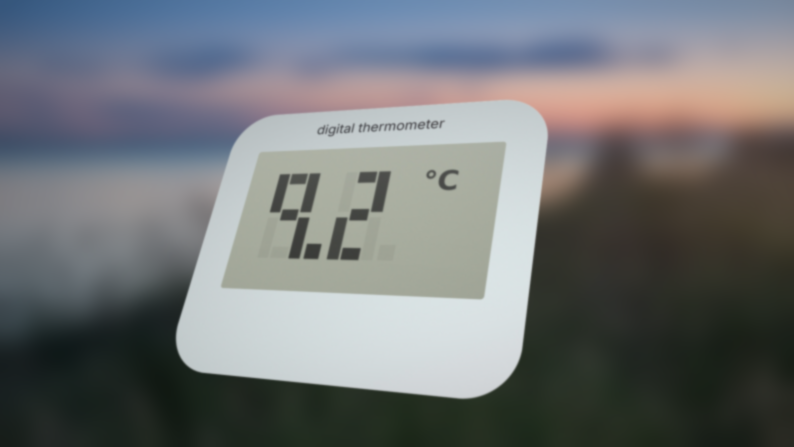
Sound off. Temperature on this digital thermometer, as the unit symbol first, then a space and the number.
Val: °C 9.2
